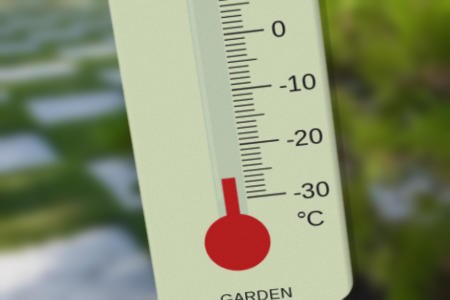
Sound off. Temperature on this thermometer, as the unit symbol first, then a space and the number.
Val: °C -26
